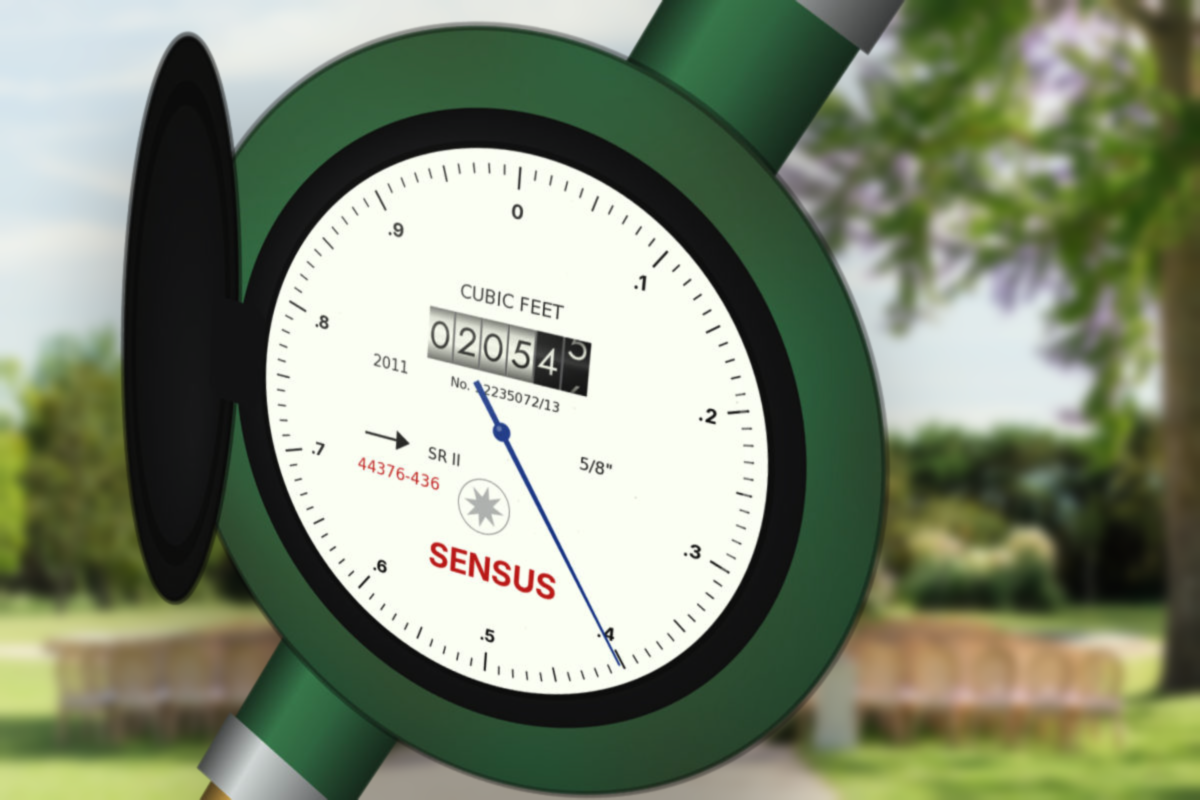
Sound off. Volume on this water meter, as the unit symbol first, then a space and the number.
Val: ft³ 20545.40
